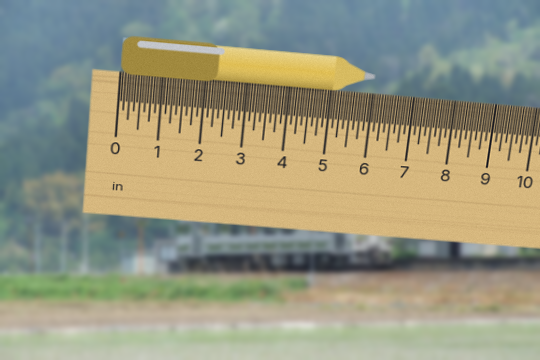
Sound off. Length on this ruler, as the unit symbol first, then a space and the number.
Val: in 6
